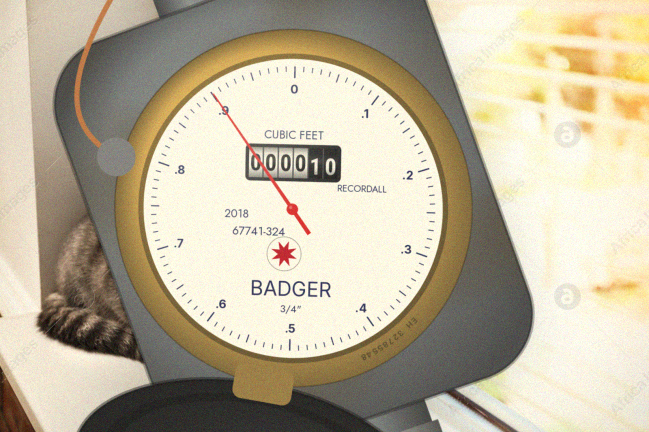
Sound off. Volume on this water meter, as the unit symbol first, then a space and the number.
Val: ft³ 9.90
